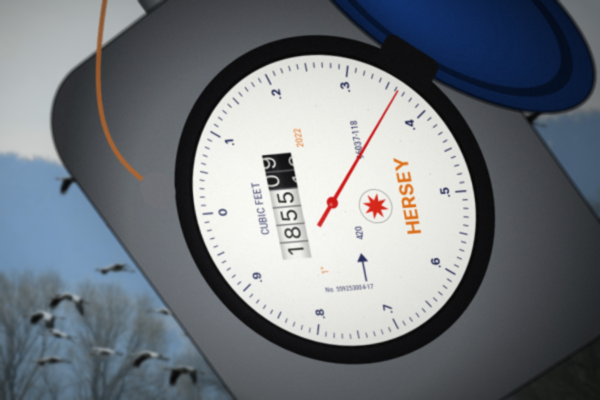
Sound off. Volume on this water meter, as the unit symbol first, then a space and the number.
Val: ft³ 185509.36
